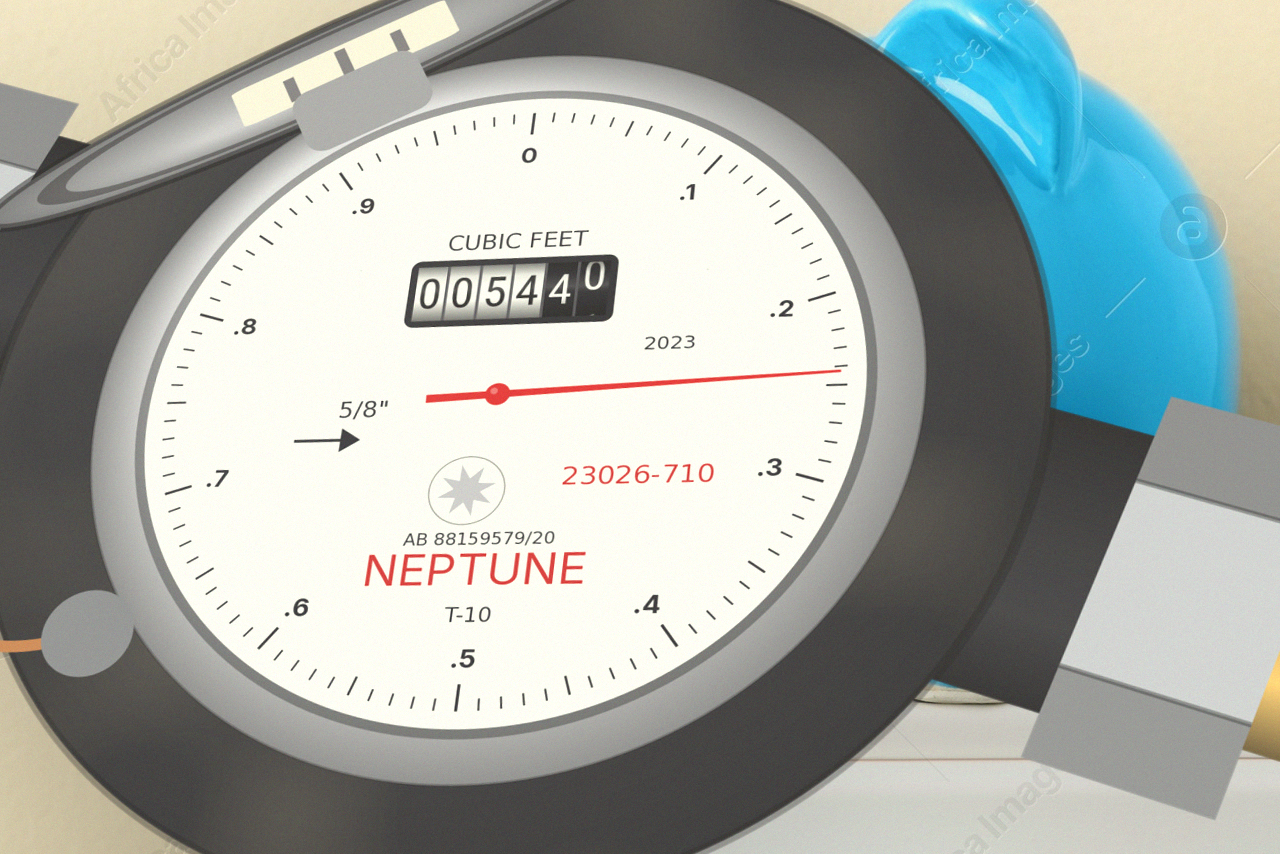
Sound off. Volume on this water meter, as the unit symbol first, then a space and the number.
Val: ft³ 5440.24
